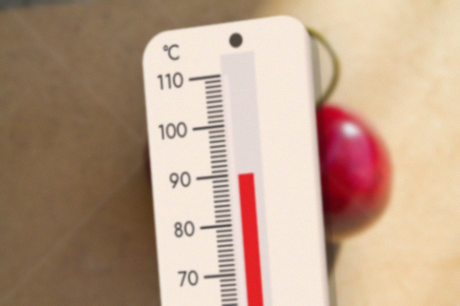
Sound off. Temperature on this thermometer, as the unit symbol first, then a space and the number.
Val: °C 90
